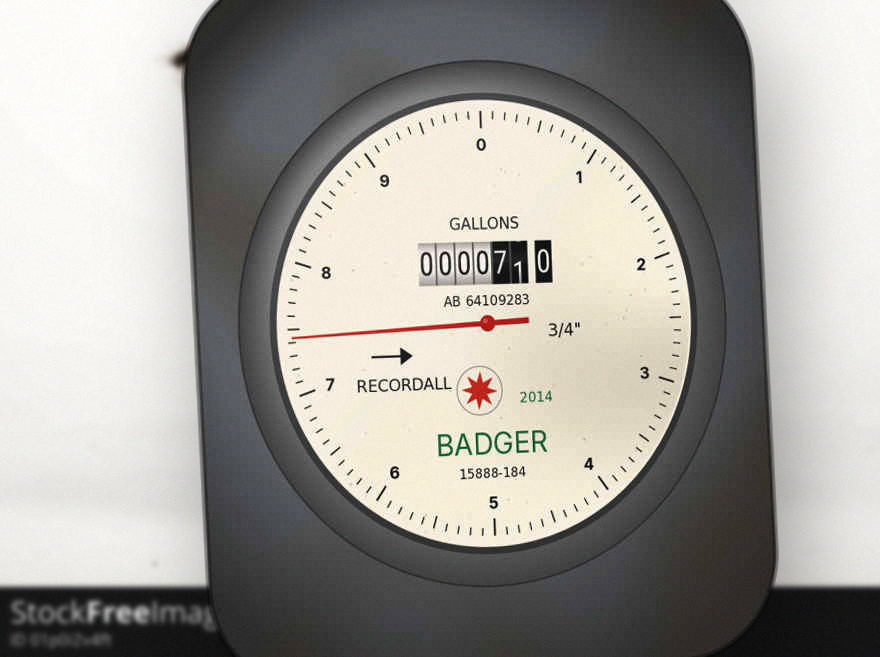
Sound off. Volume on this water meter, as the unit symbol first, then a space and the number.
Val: gal 707.4
